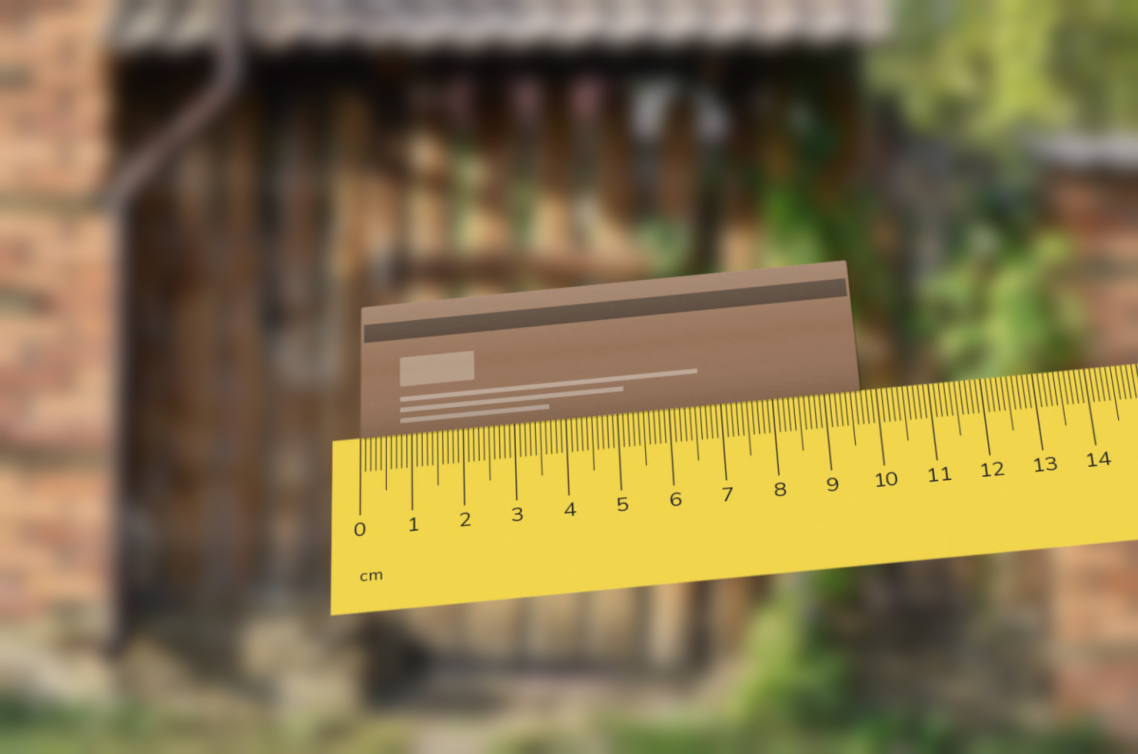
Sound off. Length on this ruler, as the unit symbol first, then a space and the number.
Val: cm 9.7
